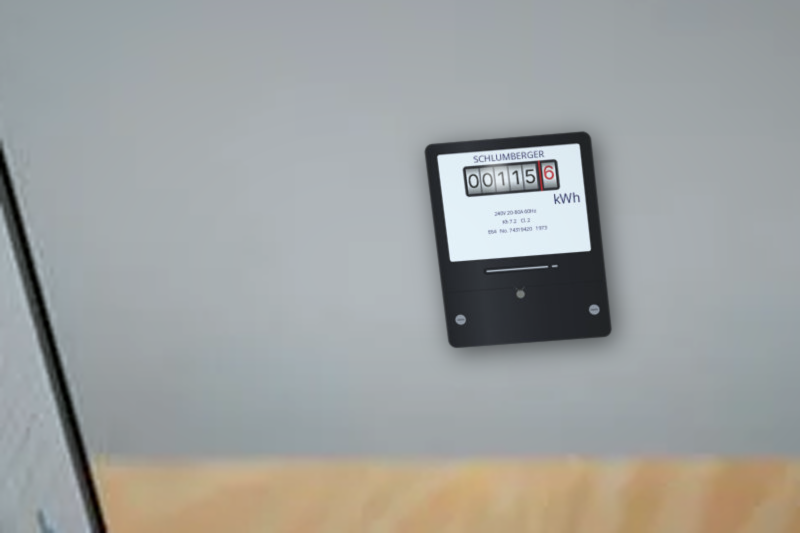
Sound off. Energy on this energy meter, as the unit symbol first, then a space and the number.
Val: kWh 115.6
